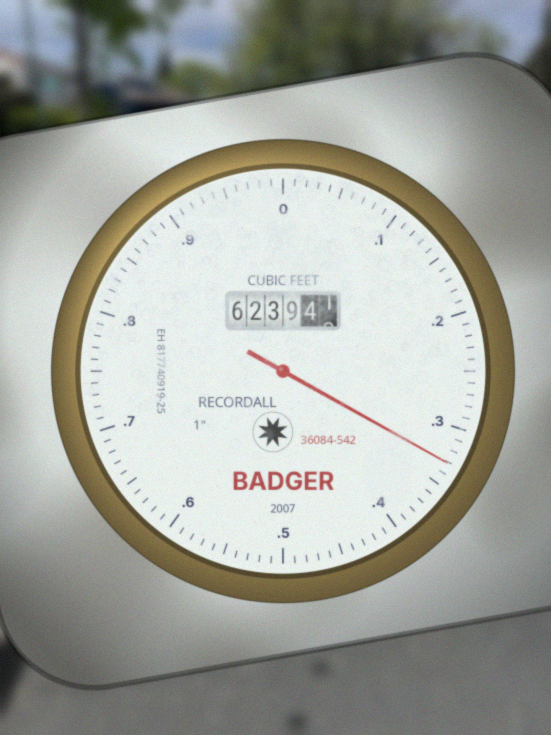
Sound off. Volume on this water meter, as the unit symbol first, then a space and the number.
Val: ft³ 623941.33
